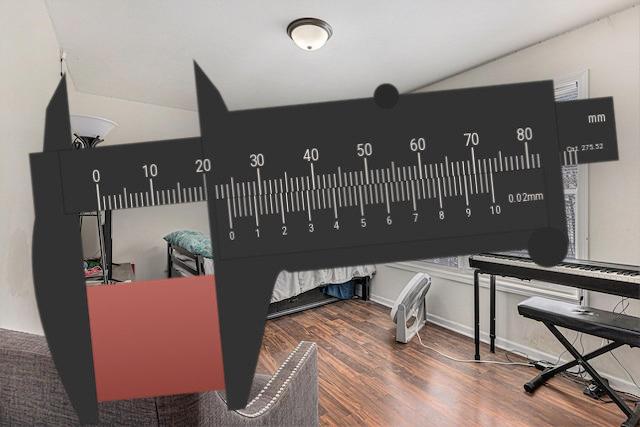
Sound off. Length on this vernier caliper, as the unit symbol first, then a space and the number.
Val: mm 24.0
